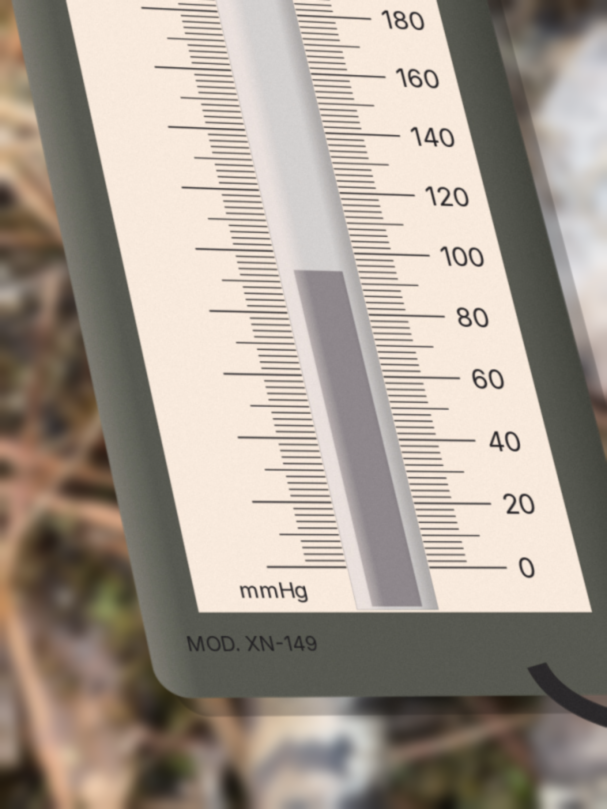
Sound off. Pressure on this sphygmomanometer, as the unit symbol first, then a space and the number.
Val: mmHg 94
